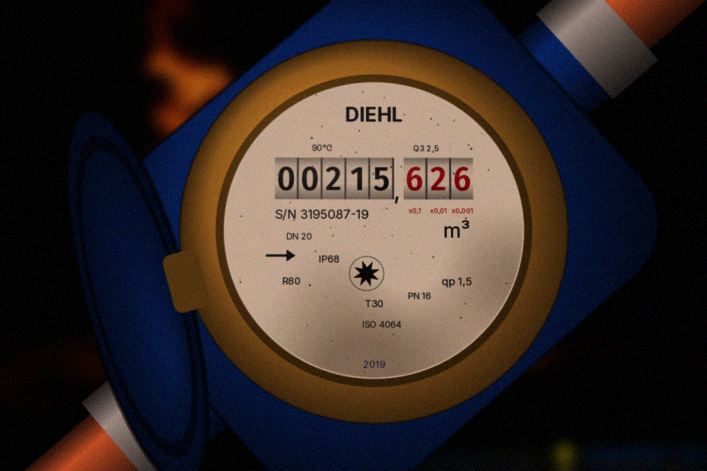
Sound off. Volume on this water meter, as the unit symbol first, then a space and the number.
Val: m³ 215.626
